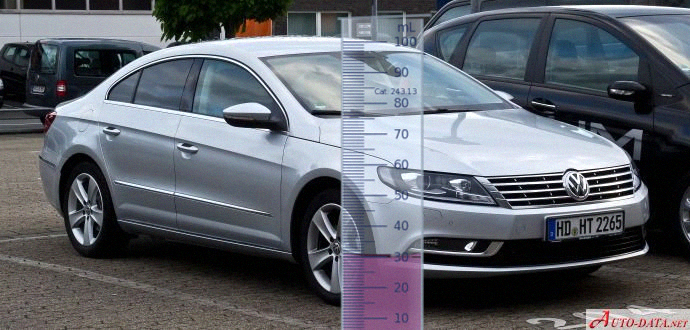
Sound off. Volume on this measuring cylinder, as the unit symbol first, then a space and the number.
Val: mL 30
